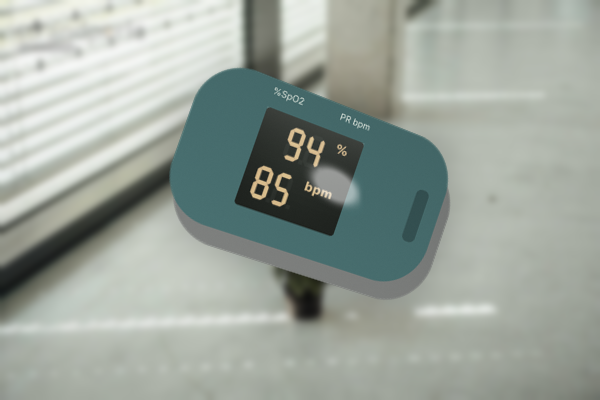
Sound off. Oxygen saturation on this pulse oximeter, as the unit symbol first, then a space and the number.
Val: % 94
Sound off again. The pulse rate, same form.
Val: bpm 85
